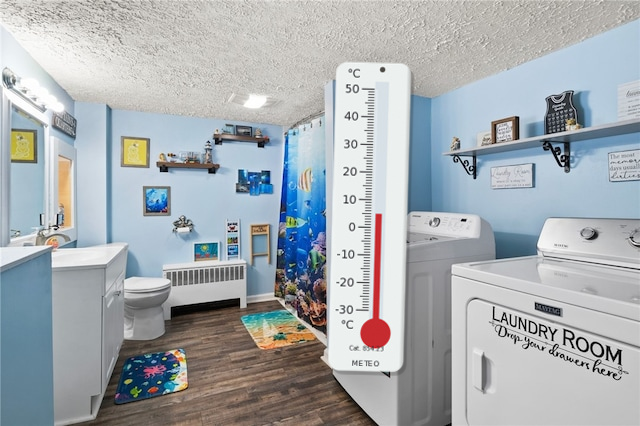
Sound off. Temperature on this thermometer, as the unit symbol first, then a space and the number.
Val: °C 5
